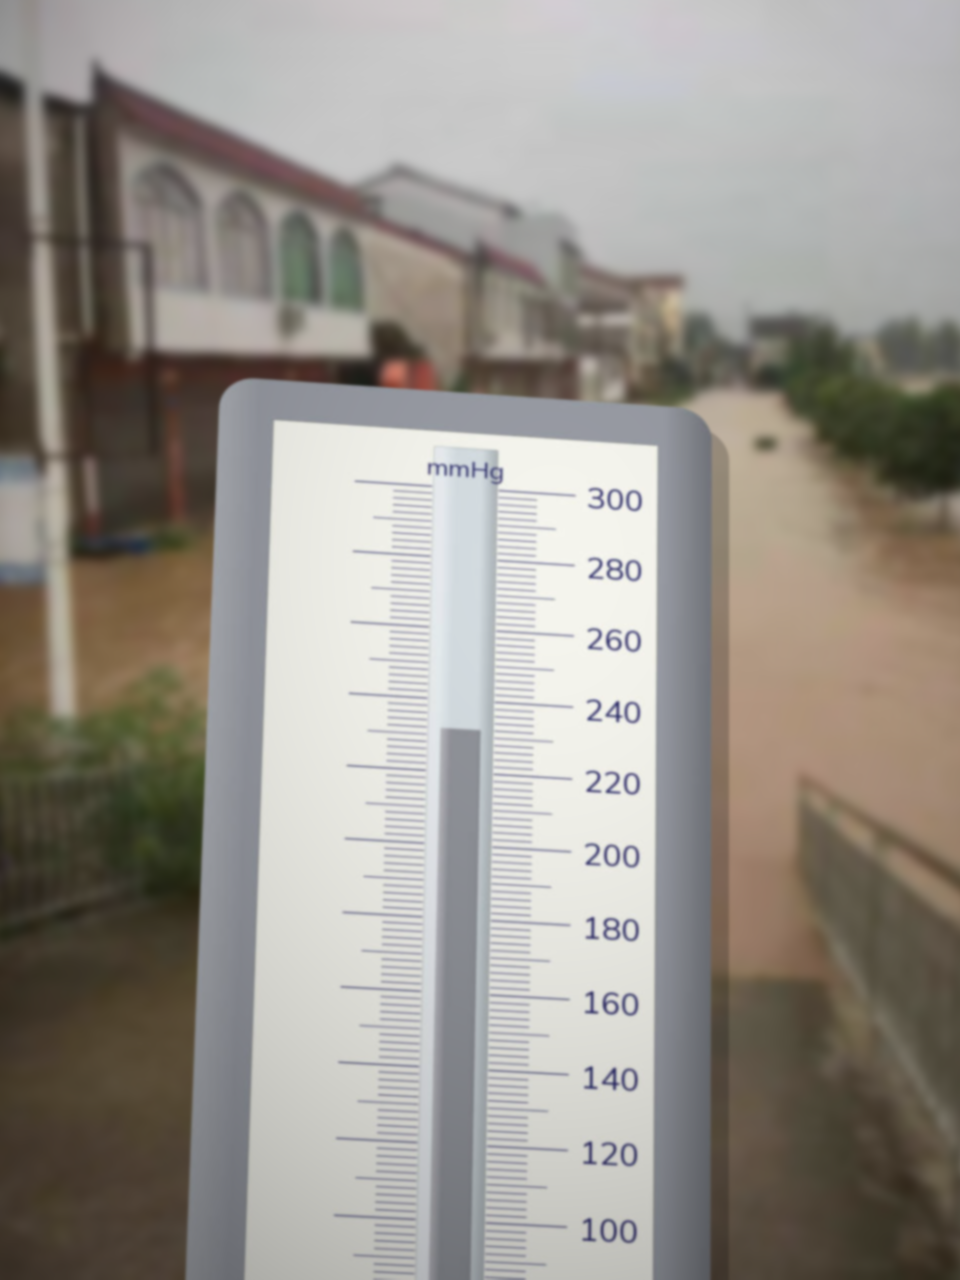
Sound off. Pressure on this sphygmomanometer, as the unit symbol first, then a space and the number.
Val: mmHg 232
